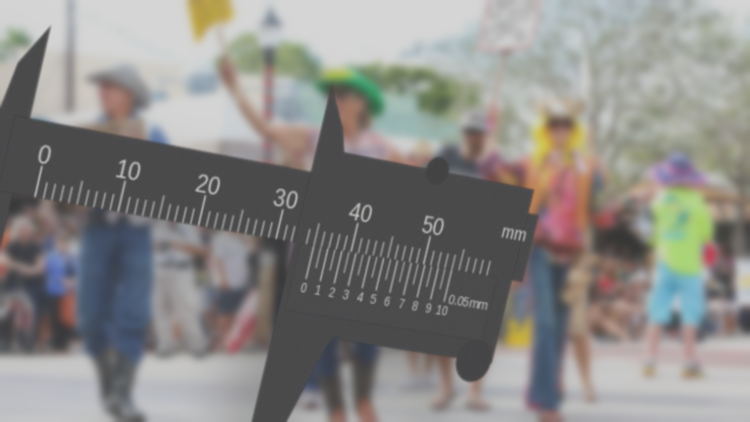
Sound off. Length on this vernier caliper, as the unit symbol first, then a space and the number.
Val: mm 35.0
